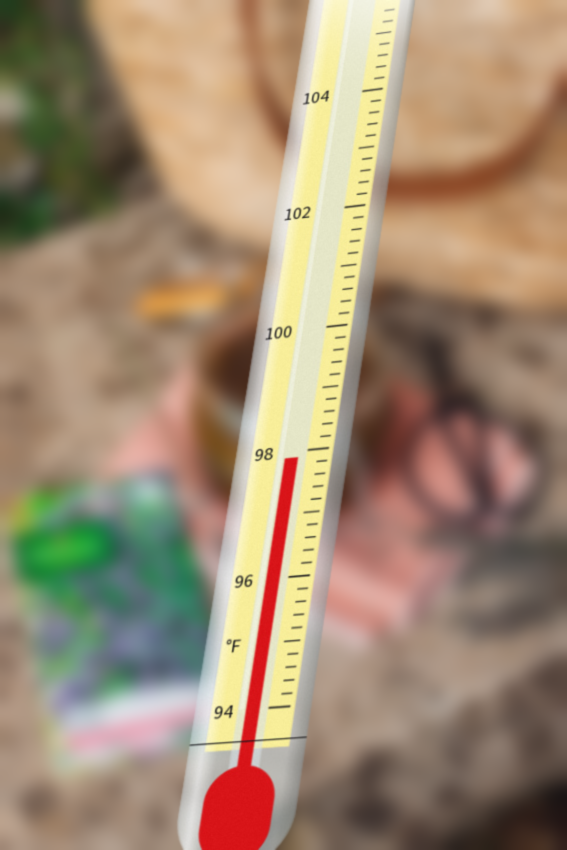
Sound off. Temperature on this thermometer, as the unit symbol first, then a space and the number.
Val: °F 97.9
